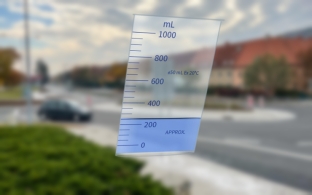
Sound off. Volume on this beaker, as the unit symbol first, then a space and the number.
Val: mL 250
